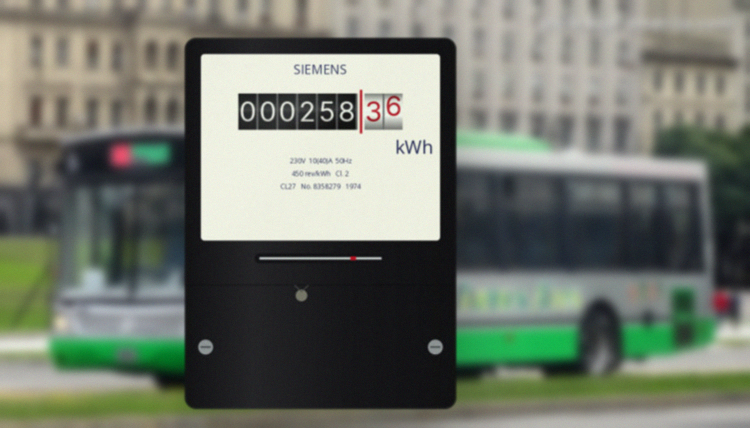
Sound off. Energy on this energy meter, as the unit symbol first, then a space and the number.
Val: kWh 258.36
